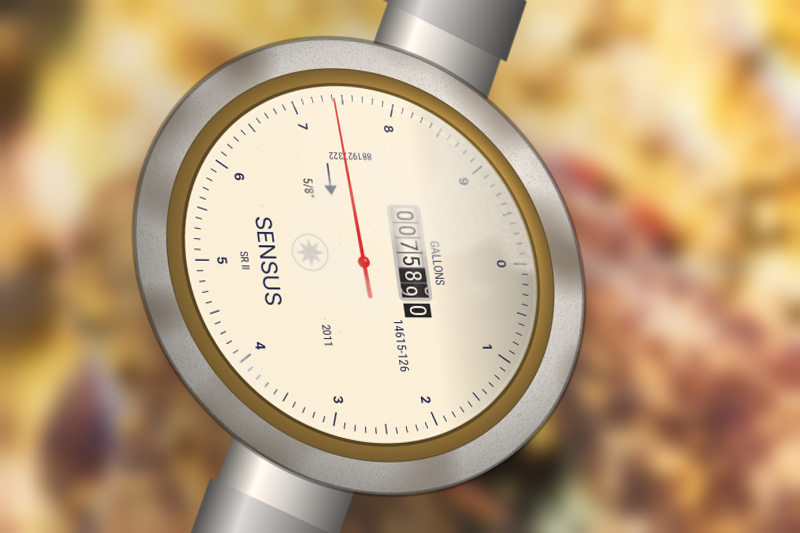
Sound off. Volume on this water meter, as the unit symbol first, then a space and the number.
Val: gal 75887.4
